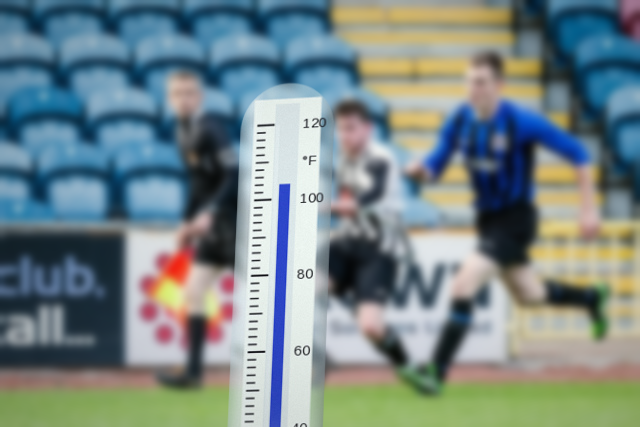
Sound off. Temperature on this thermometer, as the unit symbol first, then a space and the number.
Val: °F 104
